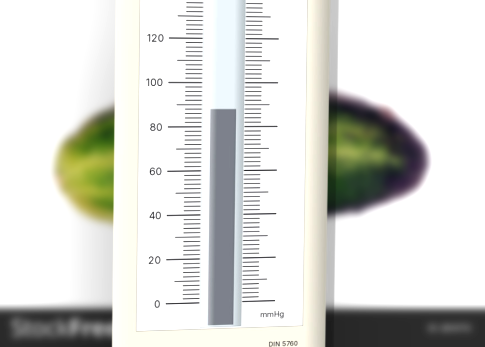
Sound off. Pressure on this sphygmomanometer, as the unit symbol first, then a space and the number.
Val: mmHg 88
